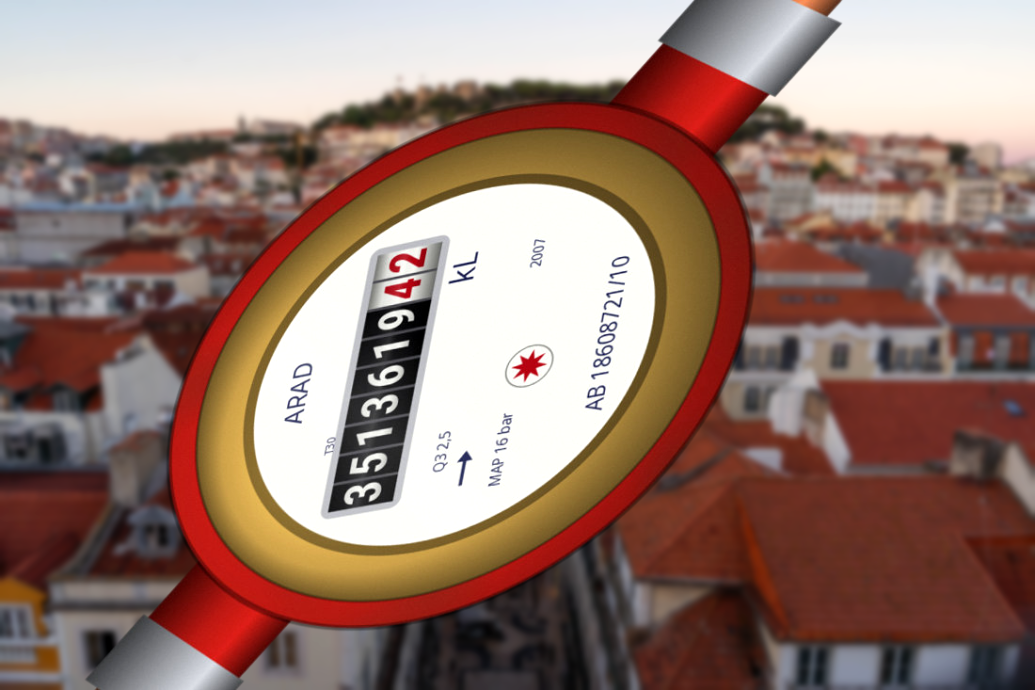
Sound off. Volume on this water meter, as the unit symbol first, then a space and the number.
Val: kL 3513619.42
